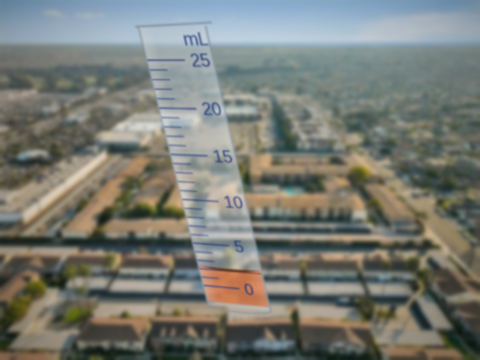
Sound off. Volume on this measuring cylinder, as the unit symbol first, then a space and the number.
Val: mL 2
